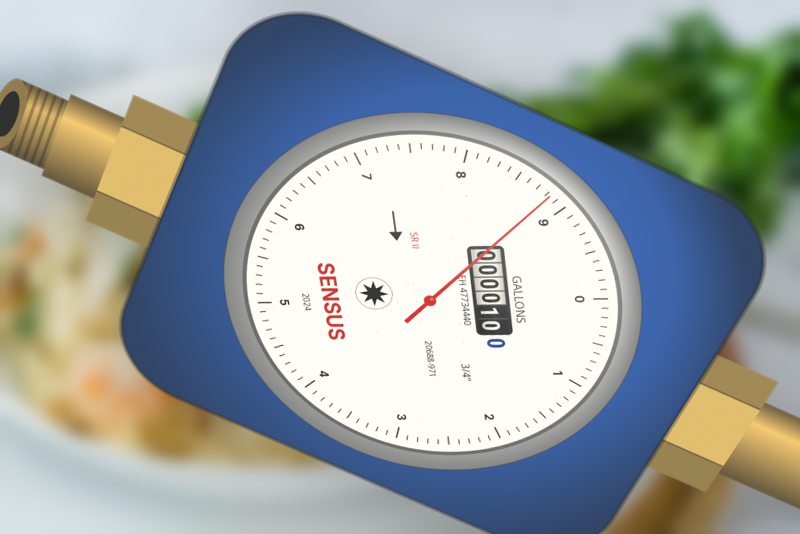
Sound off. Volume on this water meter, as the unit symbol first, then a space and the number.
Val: gal 98.8
